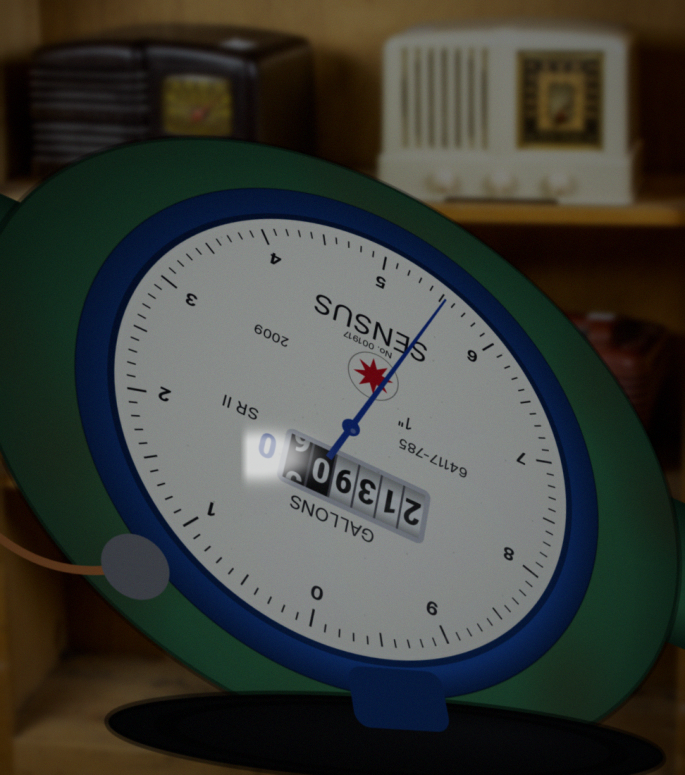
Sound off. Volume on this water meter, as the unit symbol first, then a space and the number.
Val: gal 2139055.5
